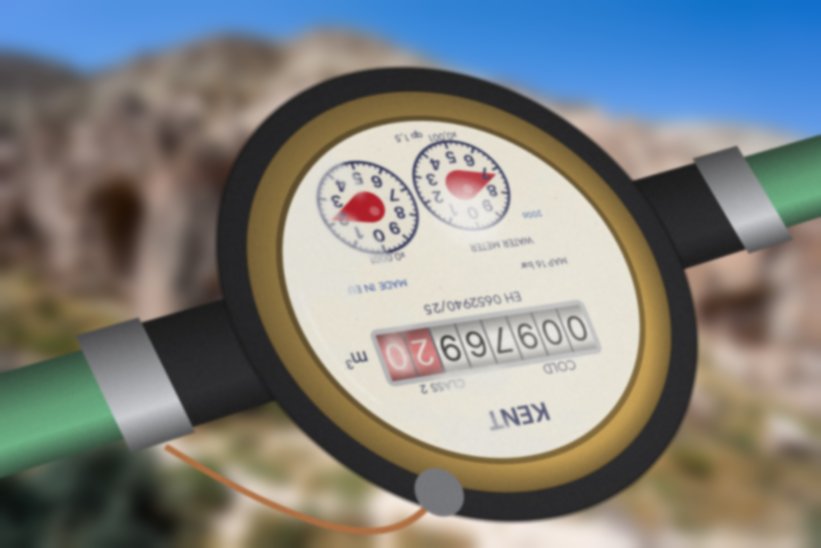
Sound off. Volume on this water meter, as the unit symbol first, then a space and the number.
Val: m³ 9769.2072
